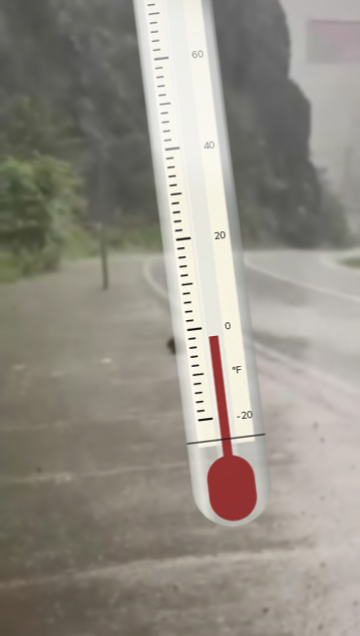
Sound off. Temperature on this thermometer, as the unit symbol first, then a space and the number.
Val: °F -2
